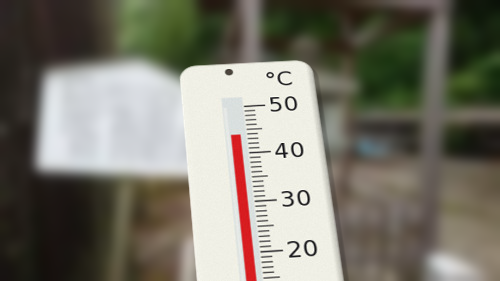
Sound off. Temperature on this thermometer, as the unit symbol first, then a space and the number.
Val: °C 44
